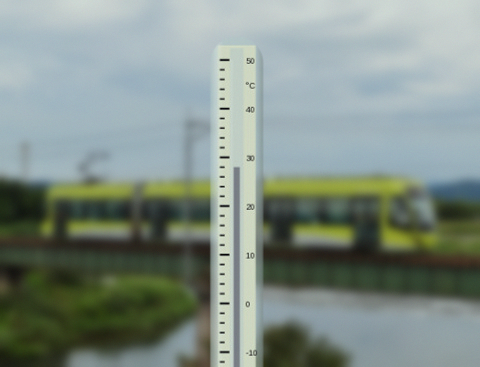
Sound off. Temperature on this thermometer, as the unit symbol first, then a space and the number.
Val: °C 28
